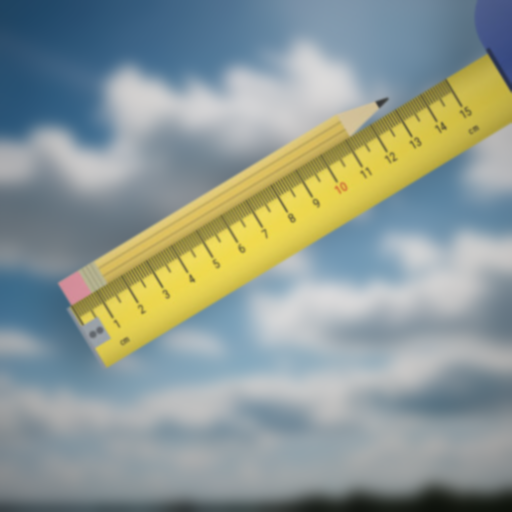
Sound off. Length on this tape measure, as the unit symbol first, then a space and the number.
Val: cm 13
